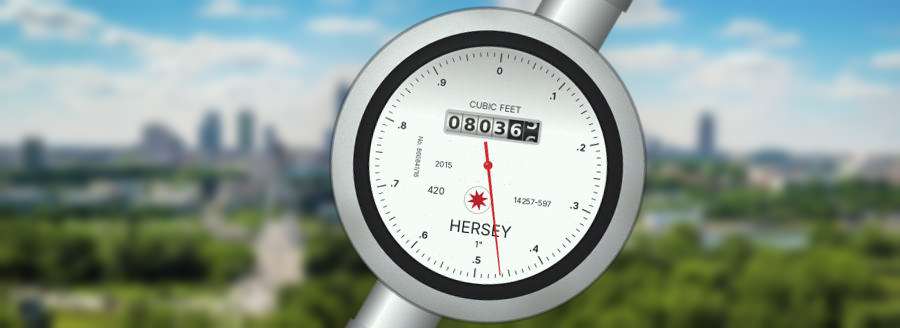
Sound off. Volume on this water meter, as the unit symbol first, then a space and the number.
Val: ft³ 80365.46
